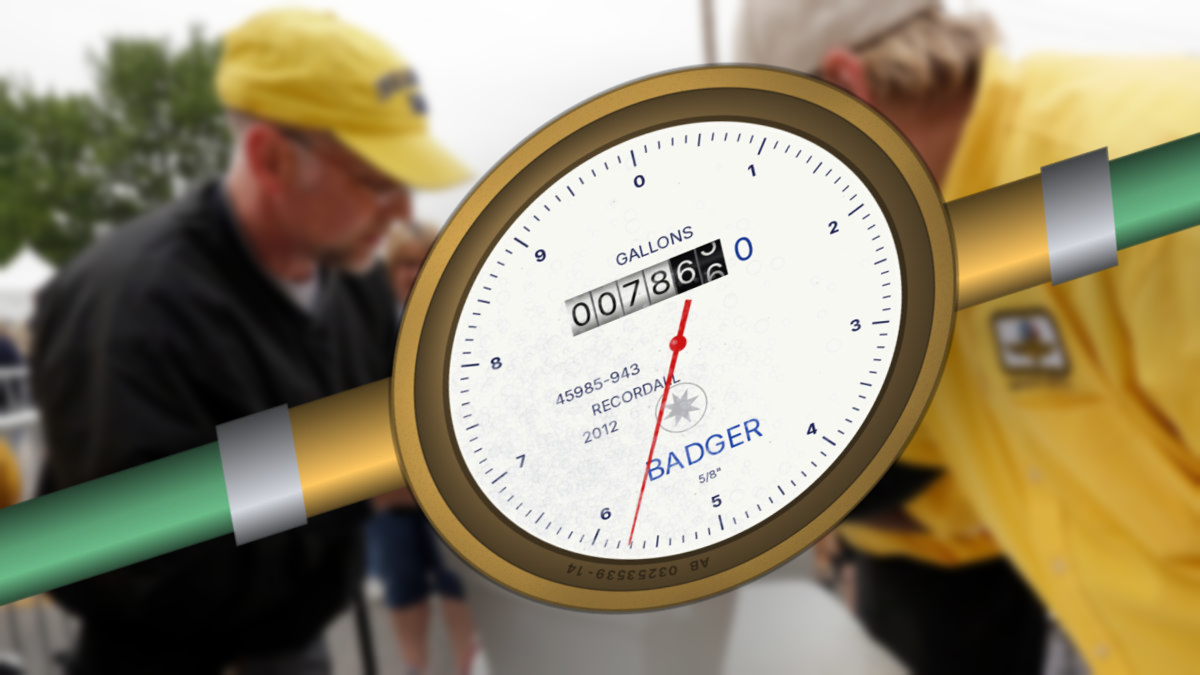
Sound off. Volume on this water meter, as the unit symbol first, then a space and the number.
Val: gal 78655.7
